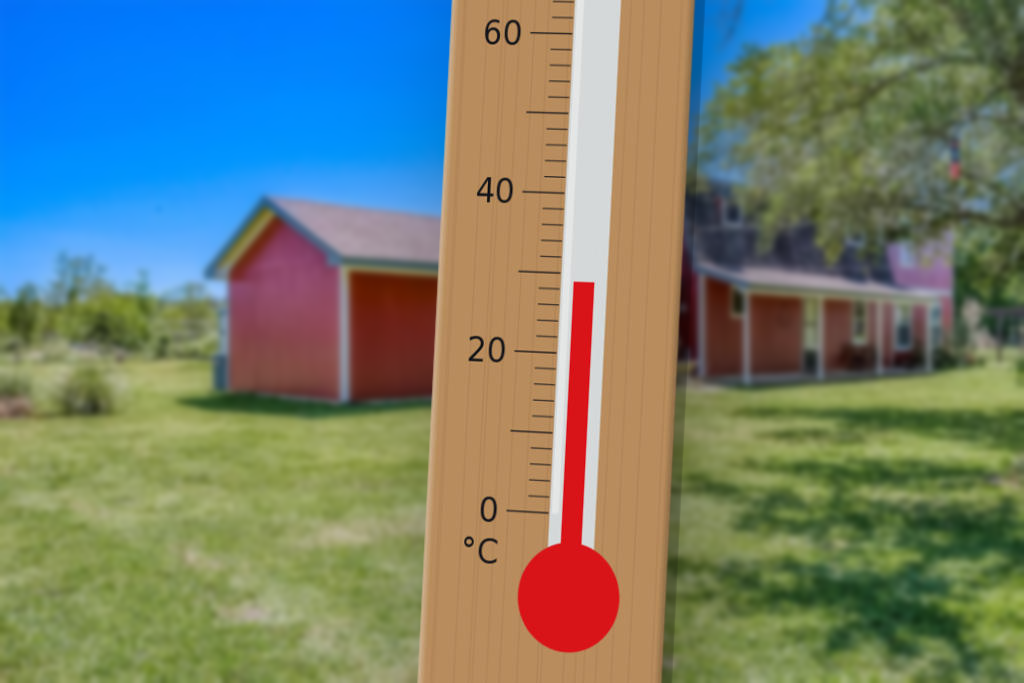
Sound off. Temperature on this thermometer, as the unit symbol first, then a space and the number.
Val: °C 29
